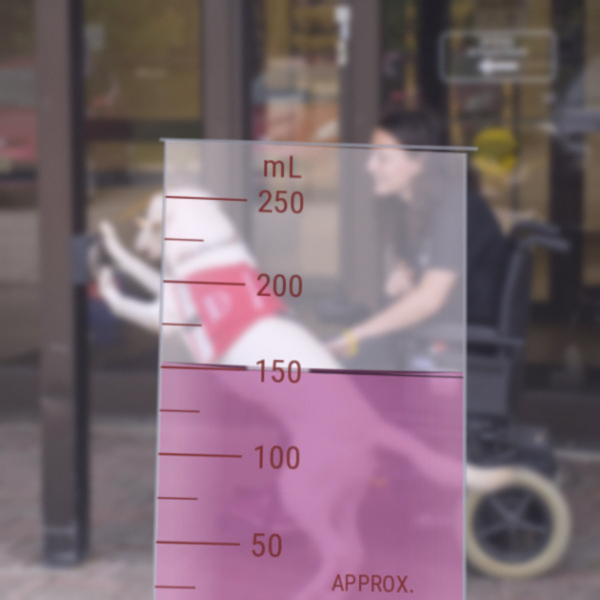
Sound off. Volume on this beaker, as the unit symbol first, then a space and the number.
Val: mL 150
